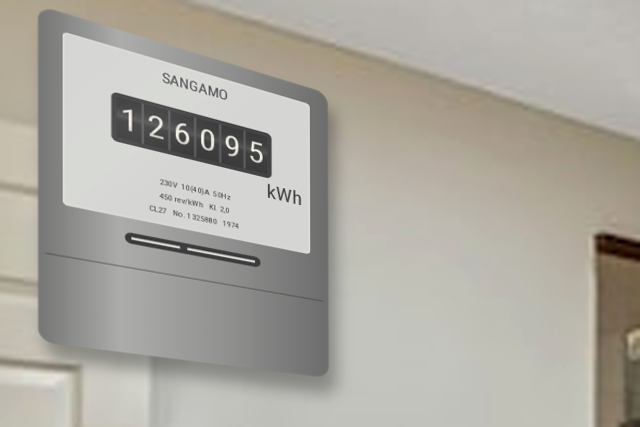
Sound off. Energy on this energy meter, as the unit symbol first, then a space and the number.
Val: kWh 126095
